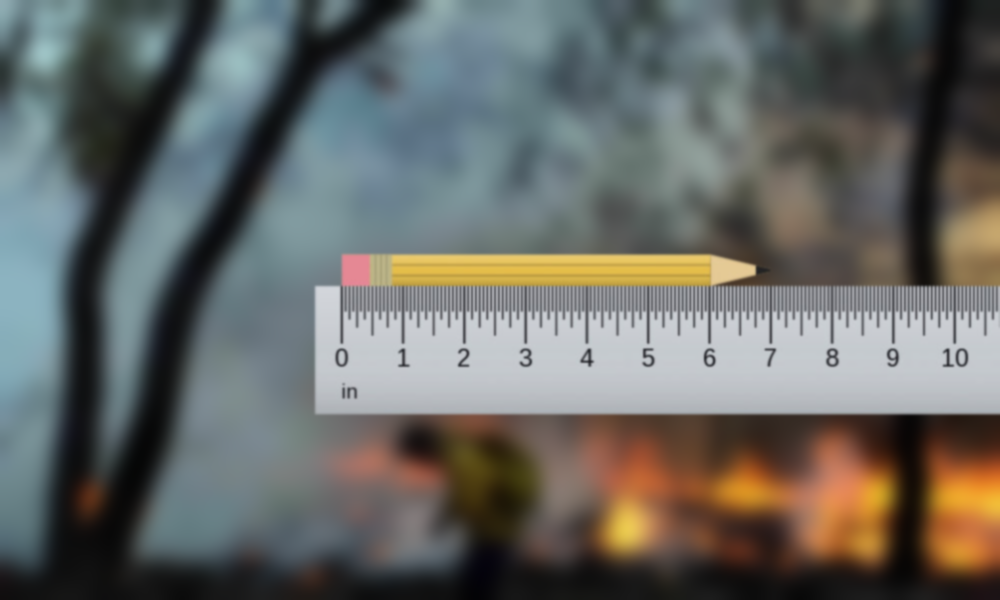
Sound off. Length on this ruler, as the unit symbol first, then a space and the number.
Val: in 7
